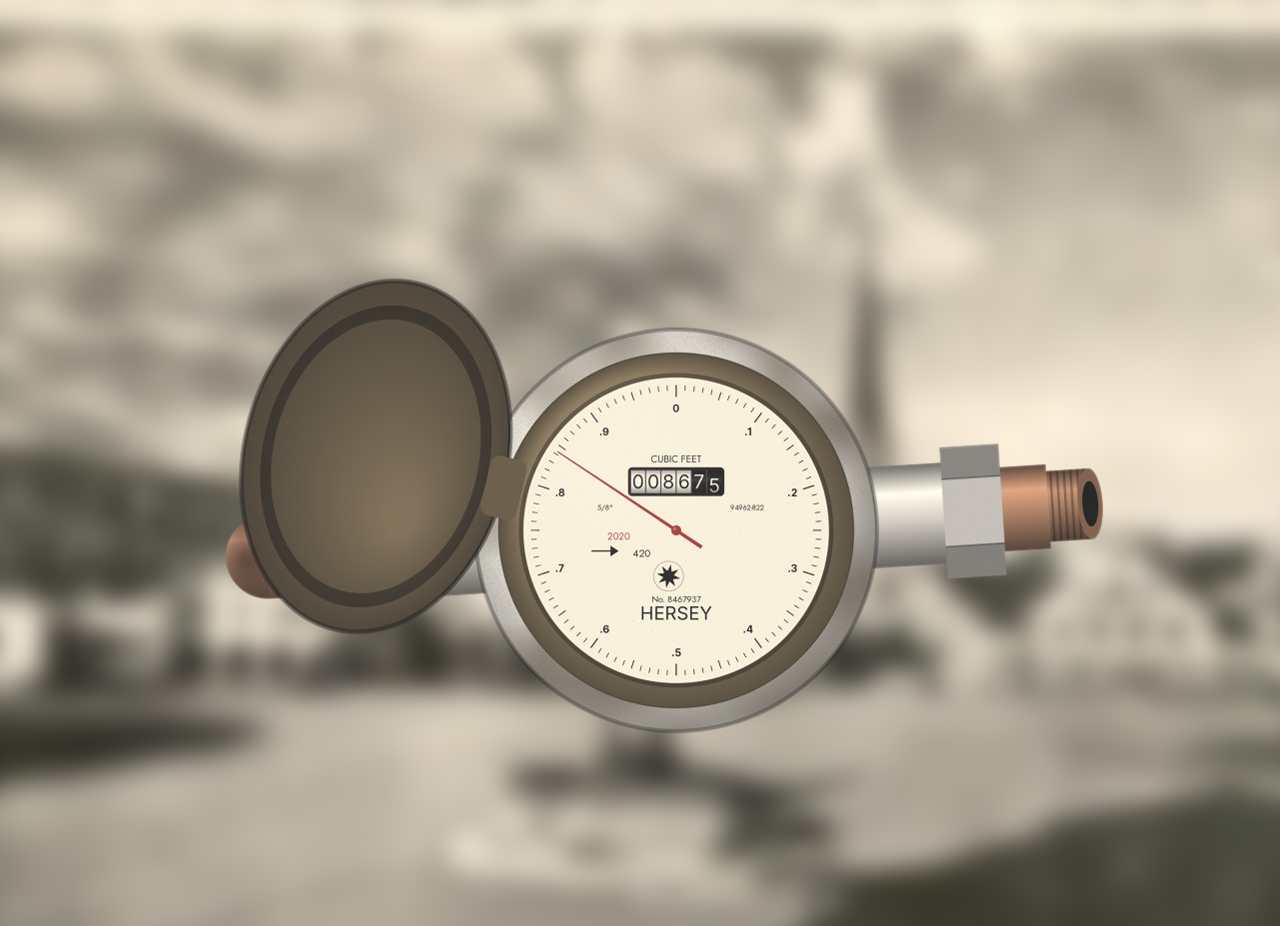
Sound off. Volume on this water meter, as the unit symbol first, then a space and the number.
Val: ft³ 8674.84
